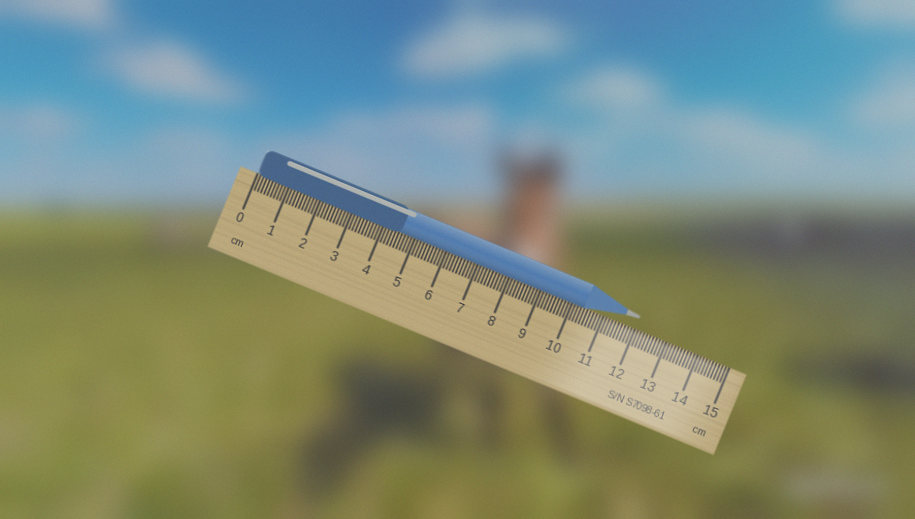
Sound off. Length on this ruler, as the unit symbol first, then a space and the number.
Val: cm 12
